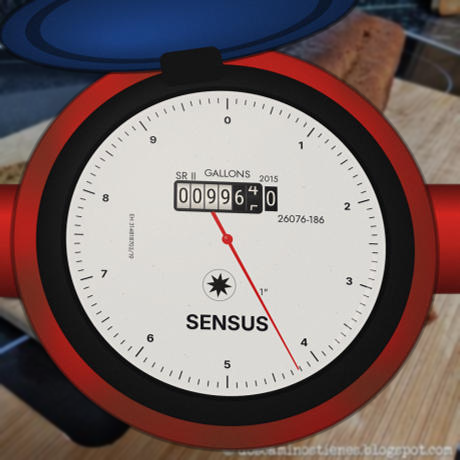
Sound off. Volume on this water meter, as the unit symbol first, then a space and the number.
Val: gal 99644.2
